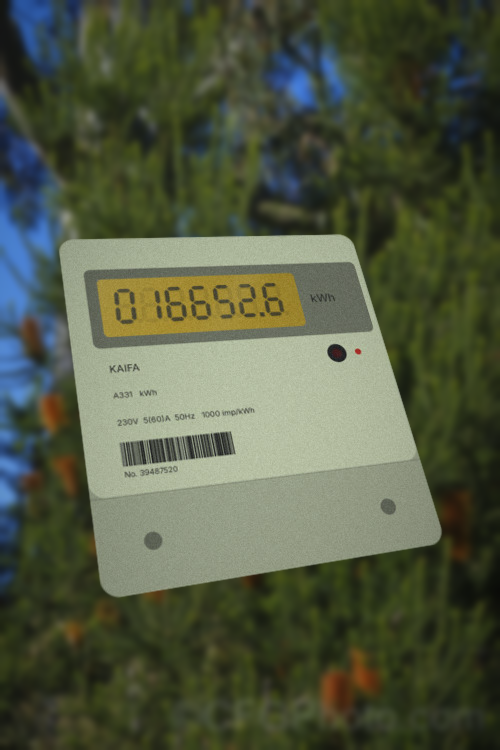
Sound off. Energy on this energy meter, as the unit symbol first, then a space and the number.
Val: kWh 16652.6
